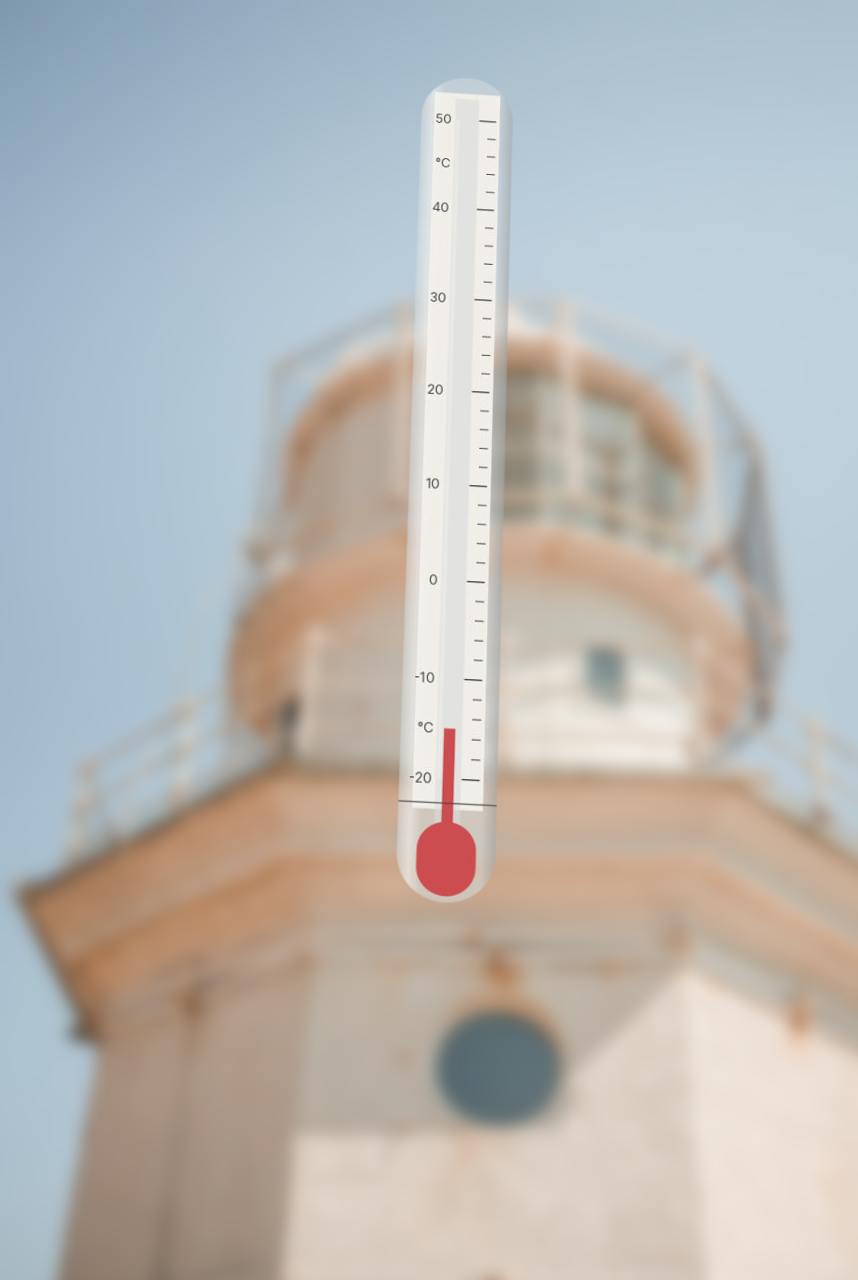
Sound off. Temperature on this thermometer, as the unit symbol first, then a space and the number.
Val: °C -15
